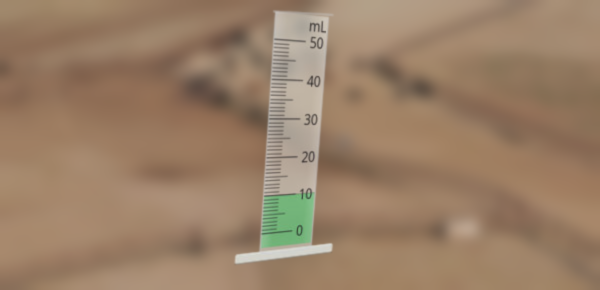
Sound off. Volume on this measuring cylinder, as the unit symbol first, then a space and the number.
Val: mL 10
